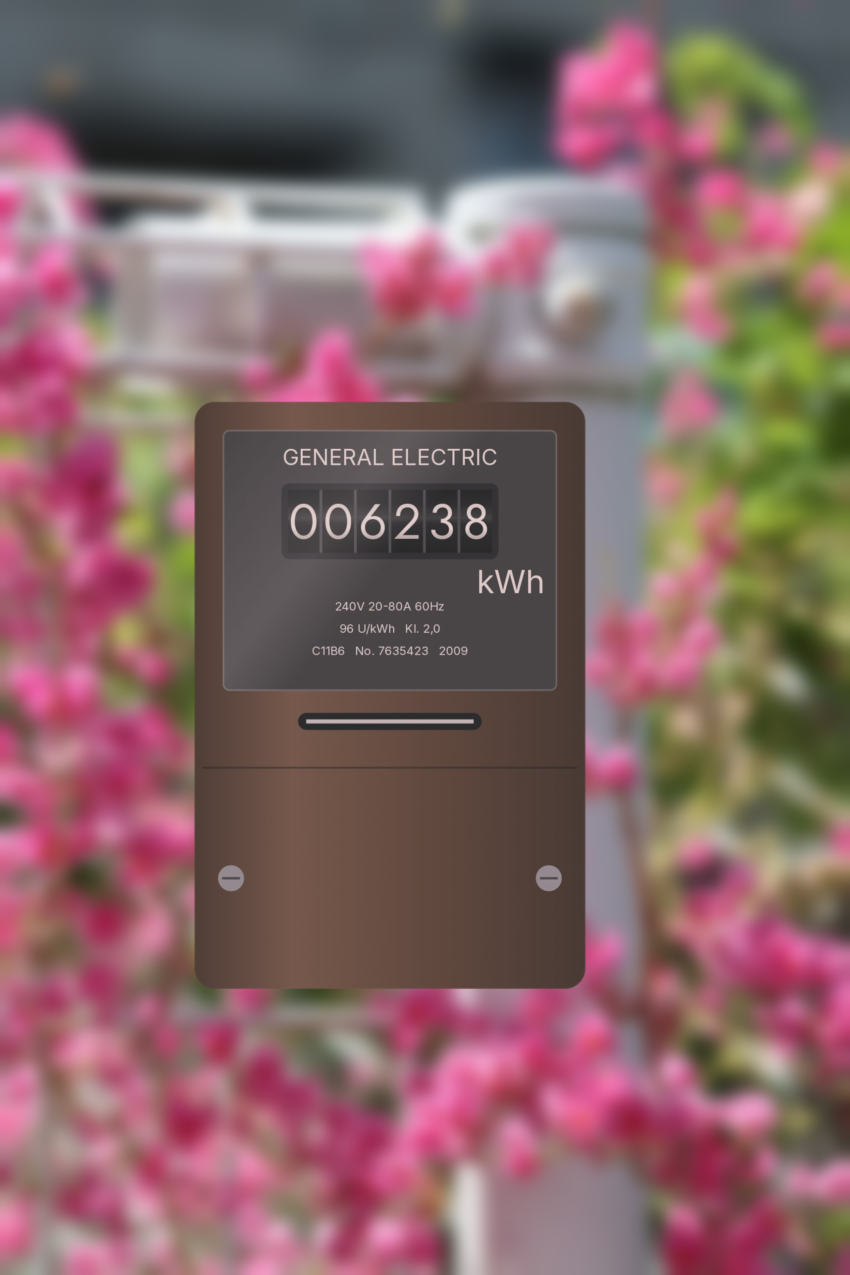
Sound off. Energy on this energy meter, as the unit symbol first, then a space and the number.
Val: kWh 6238
